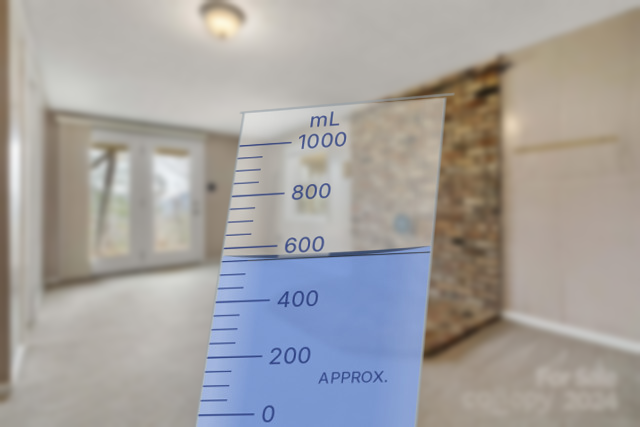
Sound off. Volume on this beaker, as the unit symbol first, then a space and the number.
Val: mL 550
